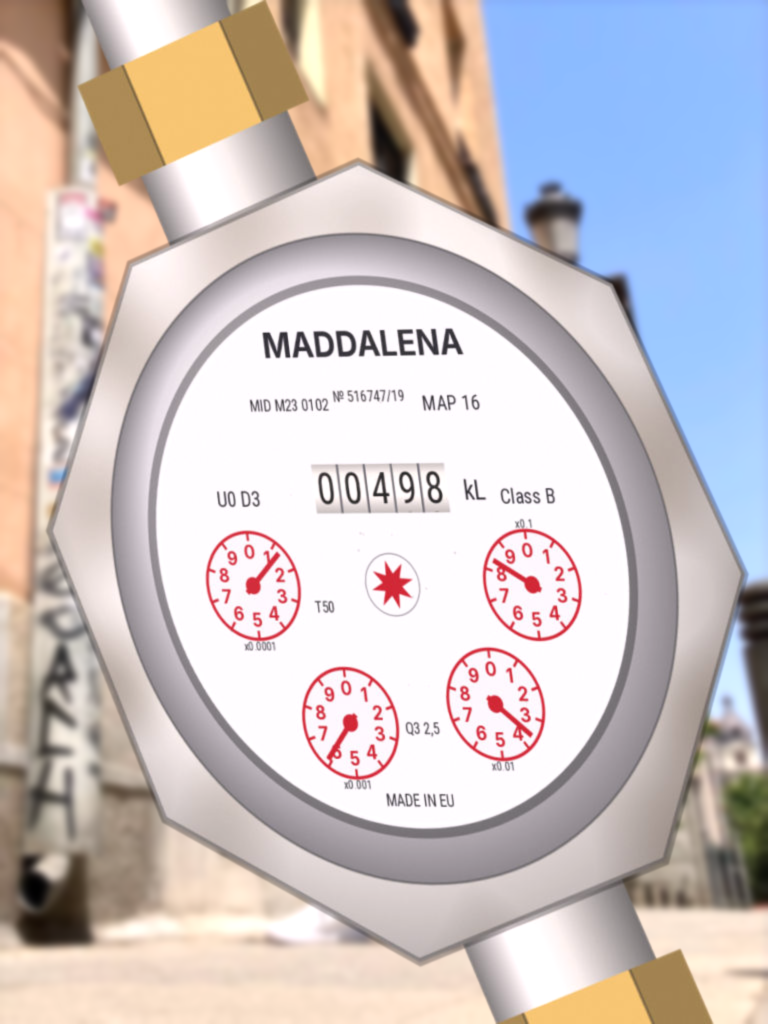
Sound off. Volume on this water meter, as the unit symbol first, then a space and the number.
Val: kL 498.8361
